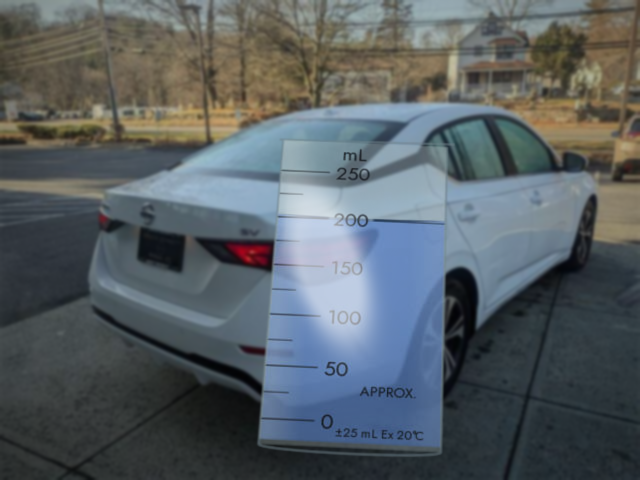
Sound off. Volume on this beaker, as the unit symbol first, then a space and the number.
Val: mL 200
